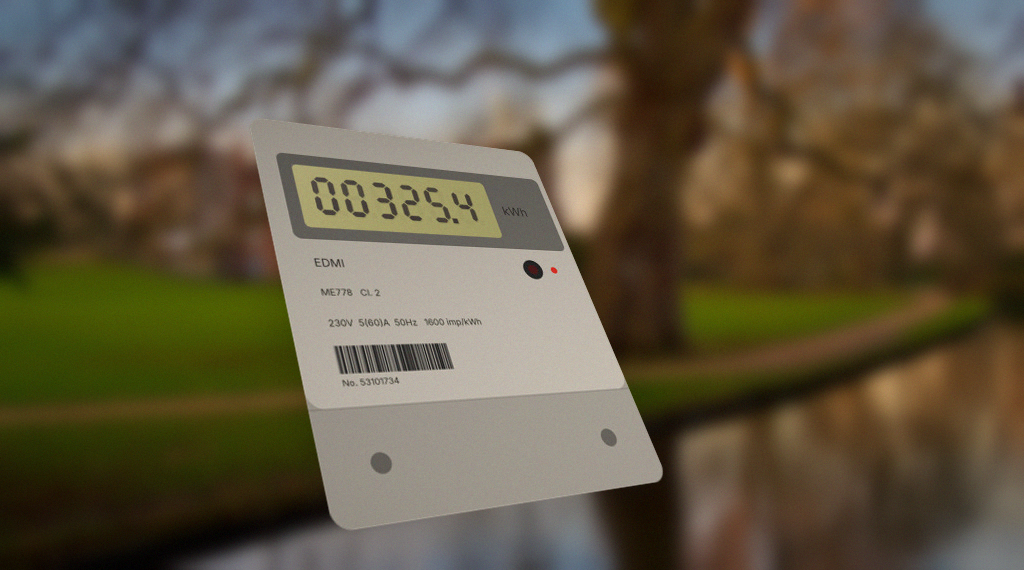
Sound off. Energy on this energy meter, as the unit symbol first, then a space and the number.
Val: kWh 325.4
